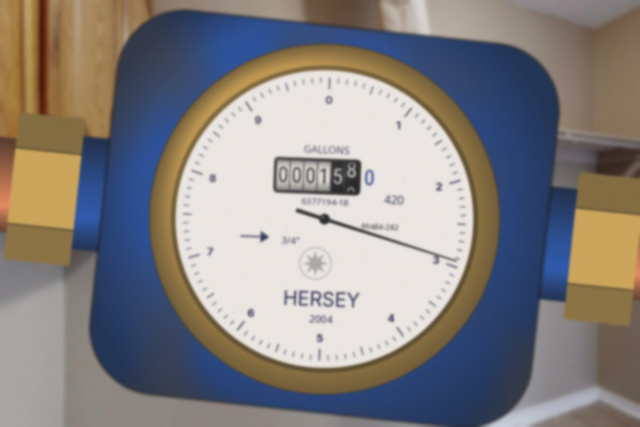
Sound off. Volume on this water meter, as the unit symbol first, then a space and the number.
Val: gal 1582.9
